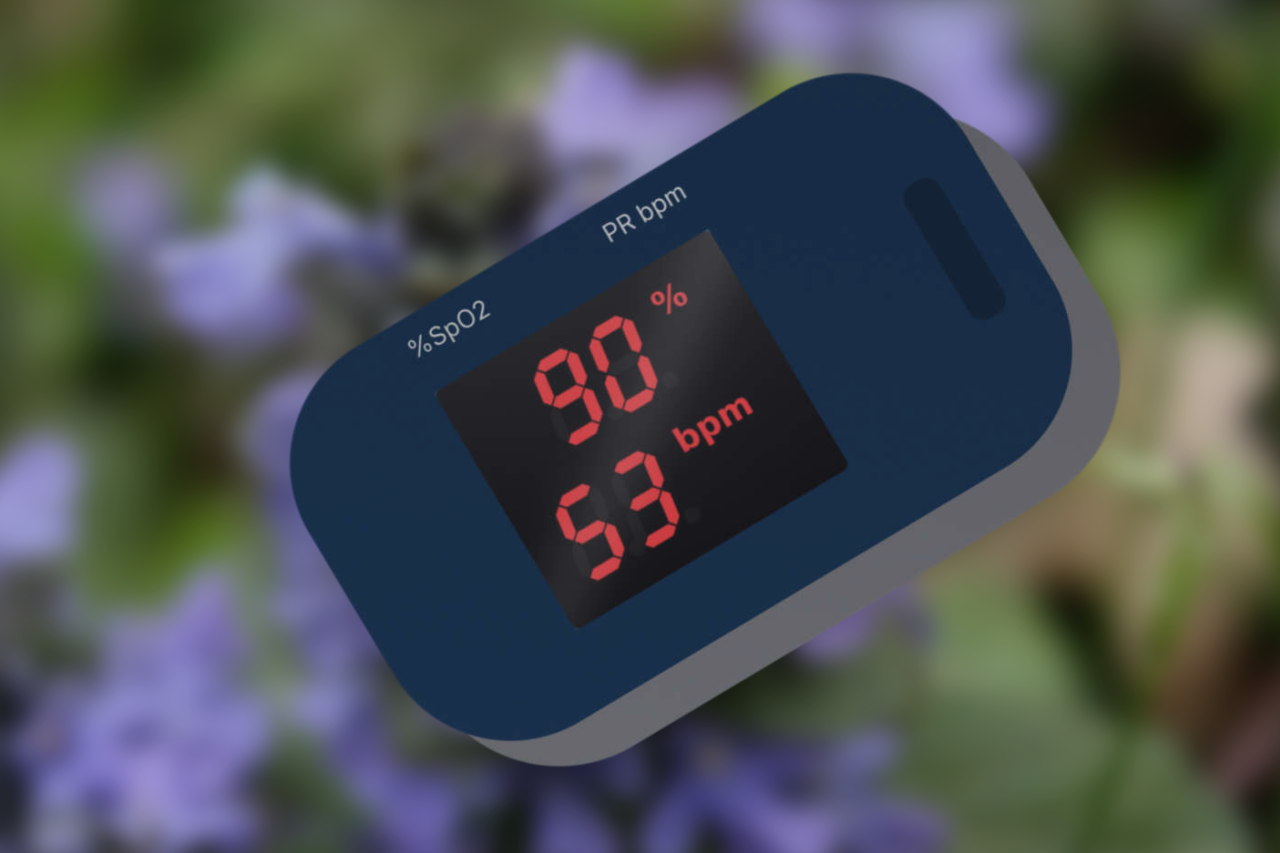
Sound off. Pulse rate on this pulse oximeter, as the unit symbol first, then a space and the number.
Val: bpm 53
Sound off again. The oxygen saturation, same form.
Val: % 90
